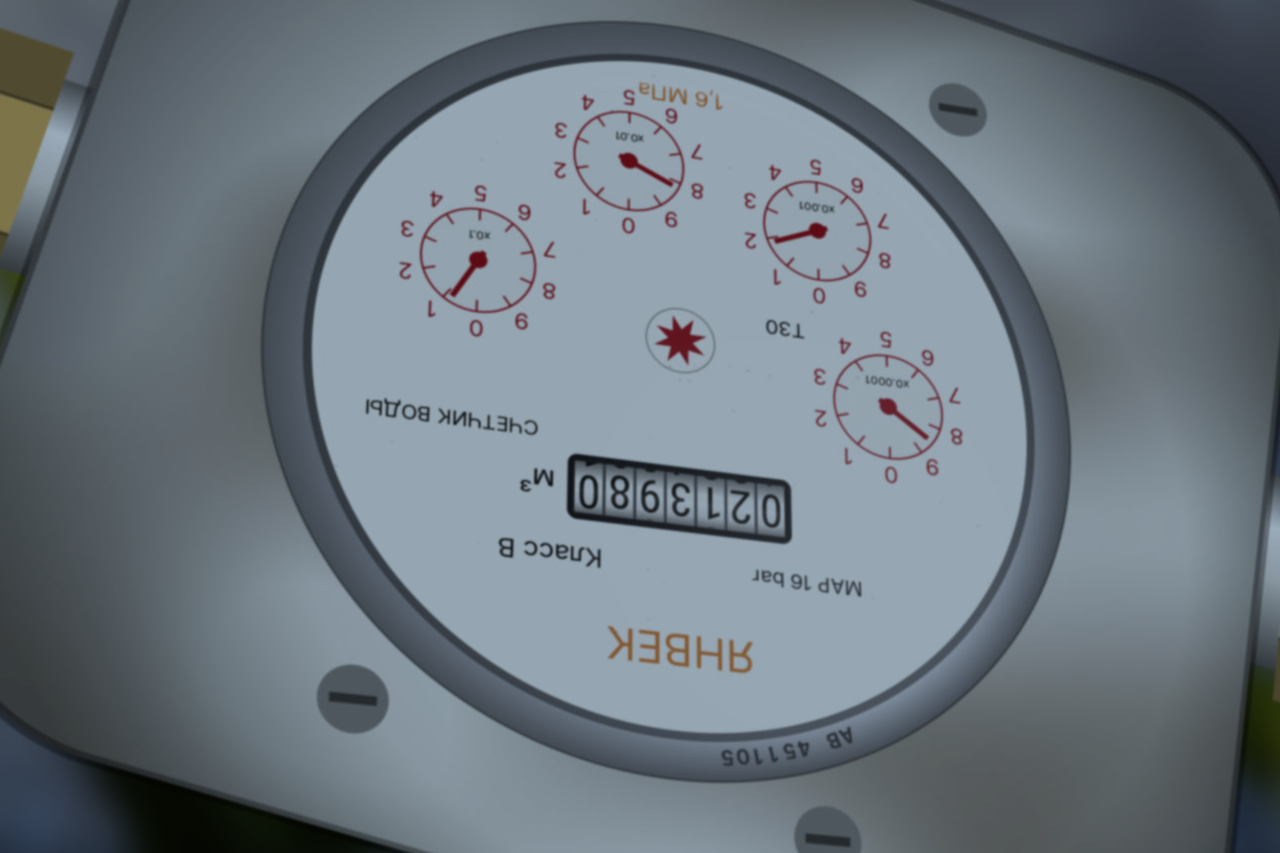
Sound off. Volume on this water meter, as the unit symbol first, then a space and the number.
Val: m³ 213980.0818
